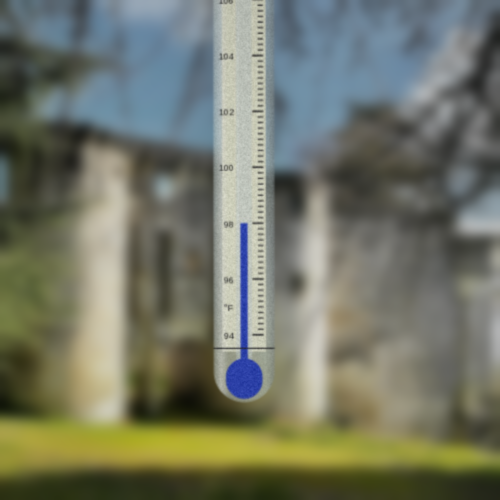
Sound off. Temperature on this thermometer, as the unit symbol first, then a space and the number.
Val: °F 98
